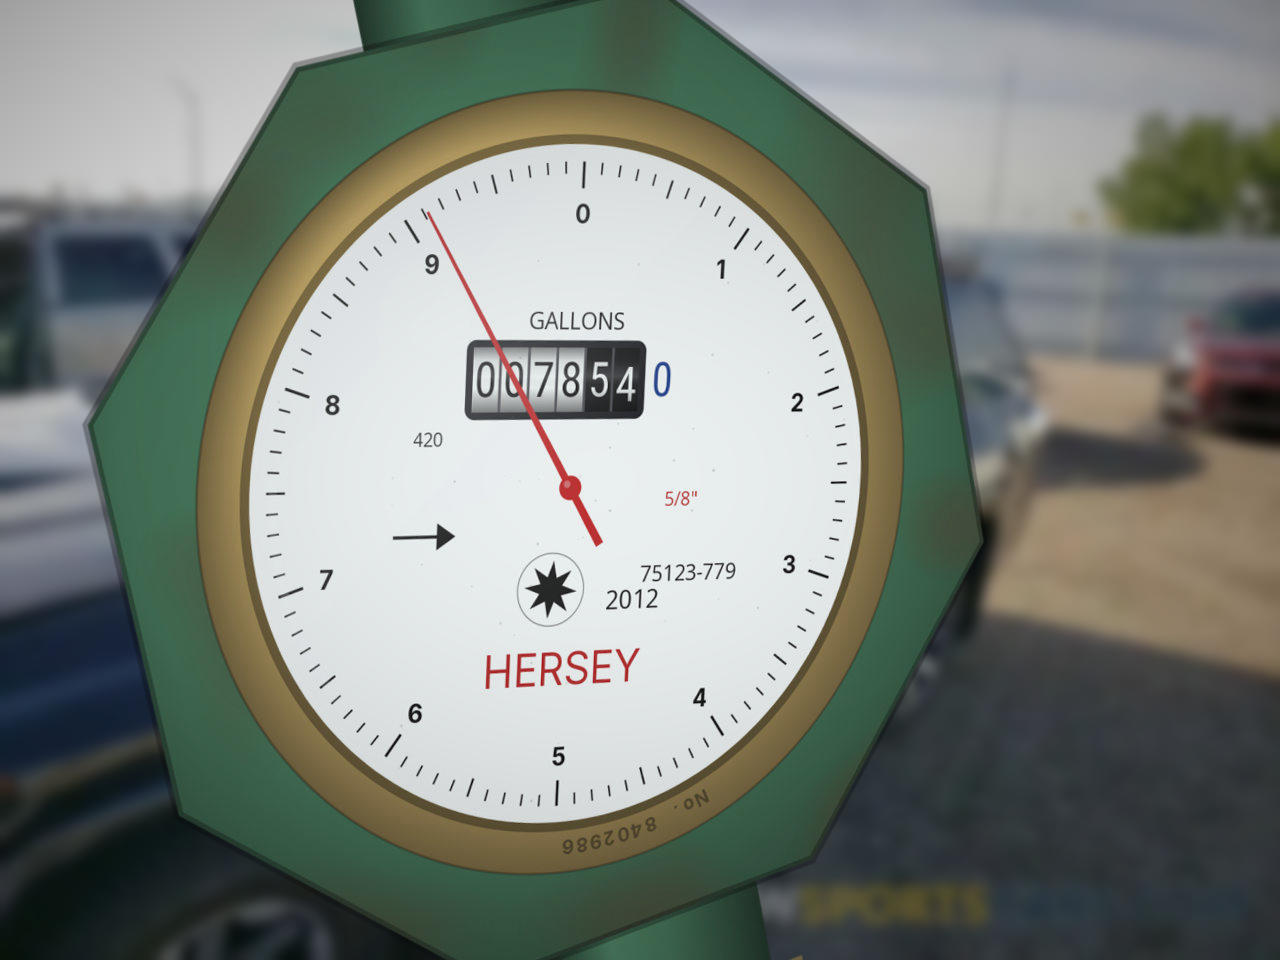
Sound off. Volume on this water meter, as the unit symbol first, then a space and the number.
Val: gal 78539.1
